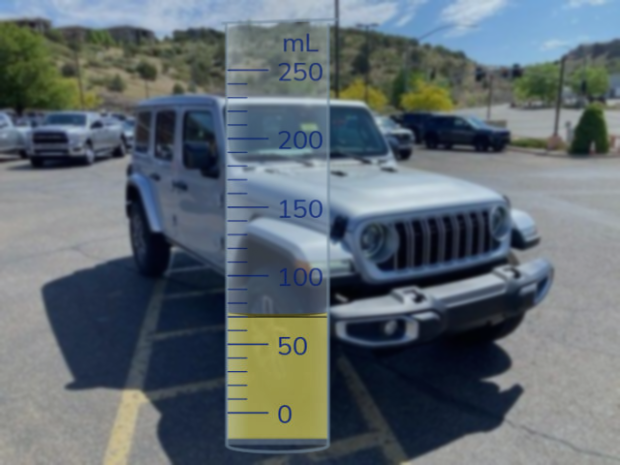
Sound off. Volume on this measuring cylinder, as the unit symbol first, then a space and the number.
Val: mL 70
